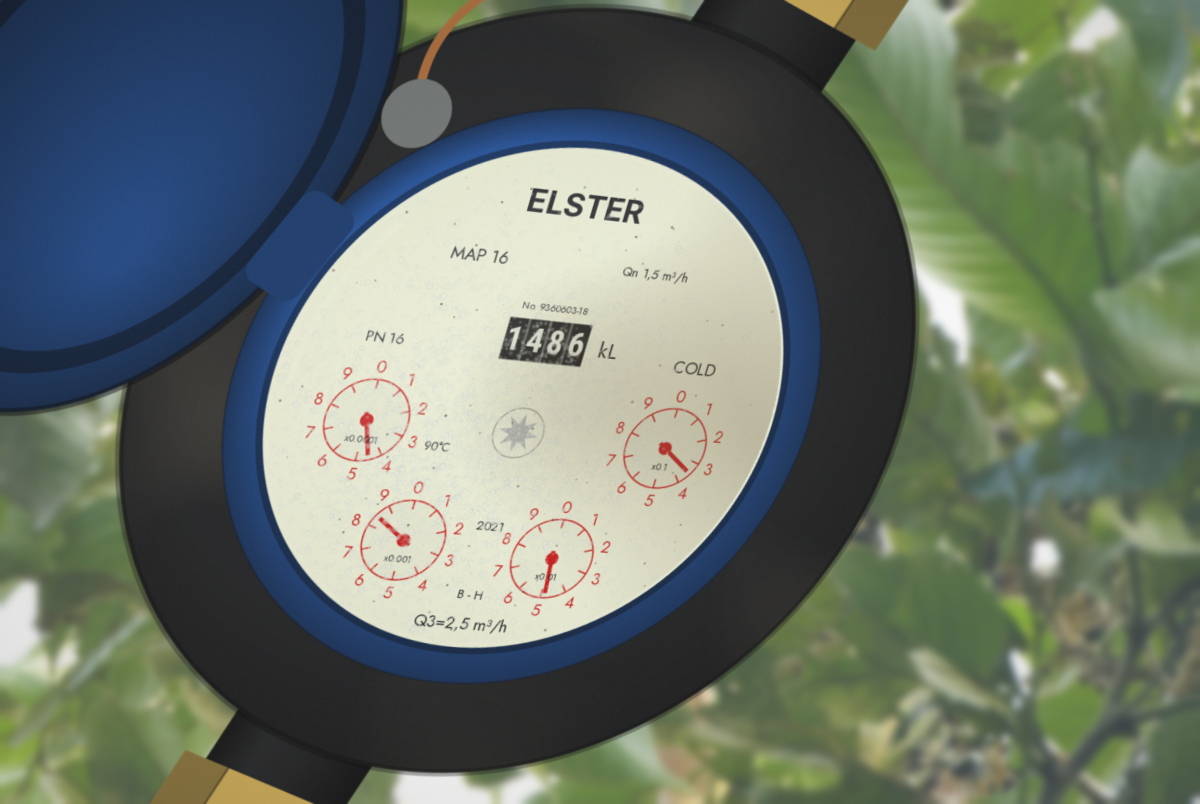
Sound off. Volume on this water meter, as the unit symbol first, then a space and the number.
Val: kL 1486.3484
